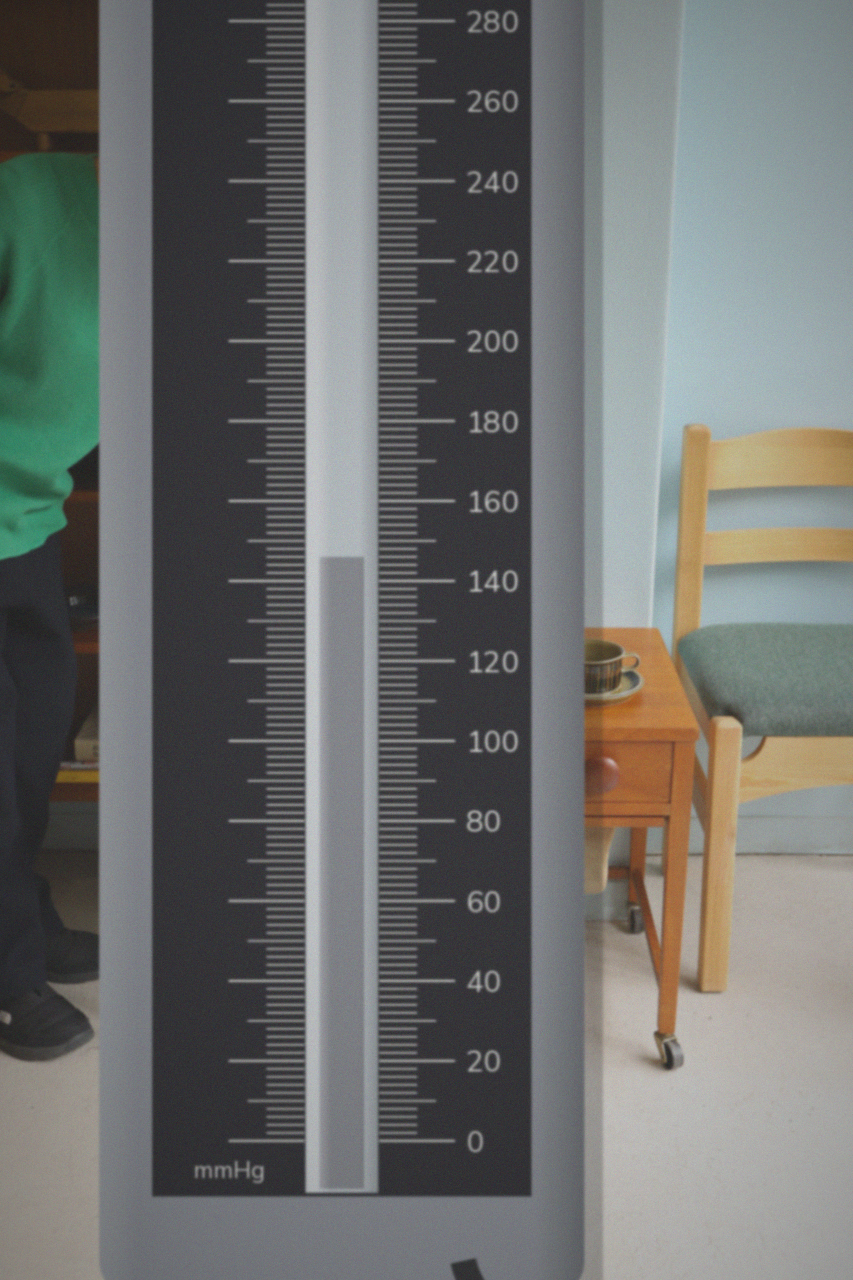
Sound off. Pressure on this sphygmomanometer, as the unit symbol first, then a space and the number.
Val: mmHg 146
